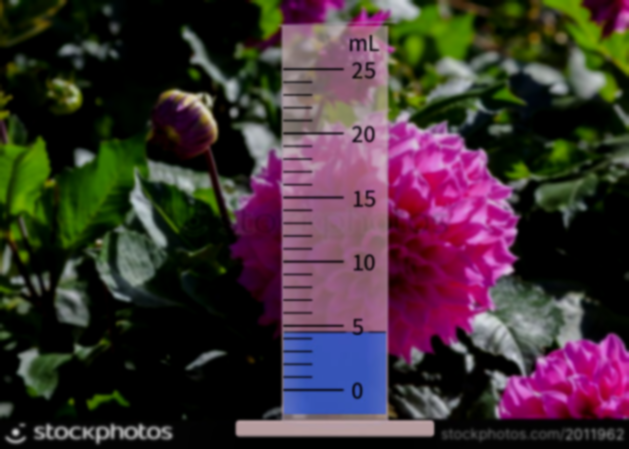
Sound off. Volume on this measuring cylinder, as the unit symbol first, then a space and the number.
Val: mL 4.5
